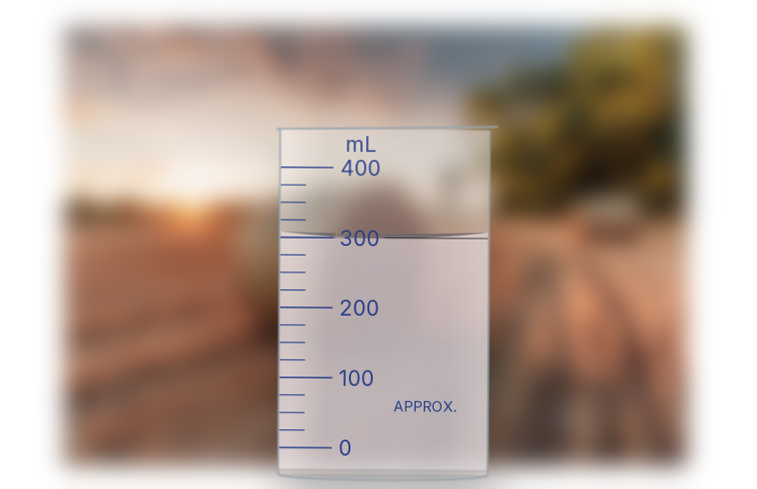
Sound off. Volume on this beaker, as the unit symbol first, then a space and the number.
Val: mL 300
